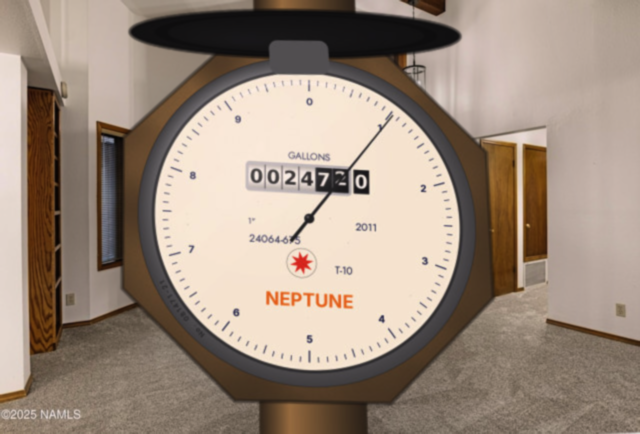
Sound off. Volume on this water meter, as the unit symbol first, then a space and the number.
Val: gal 24721.0
